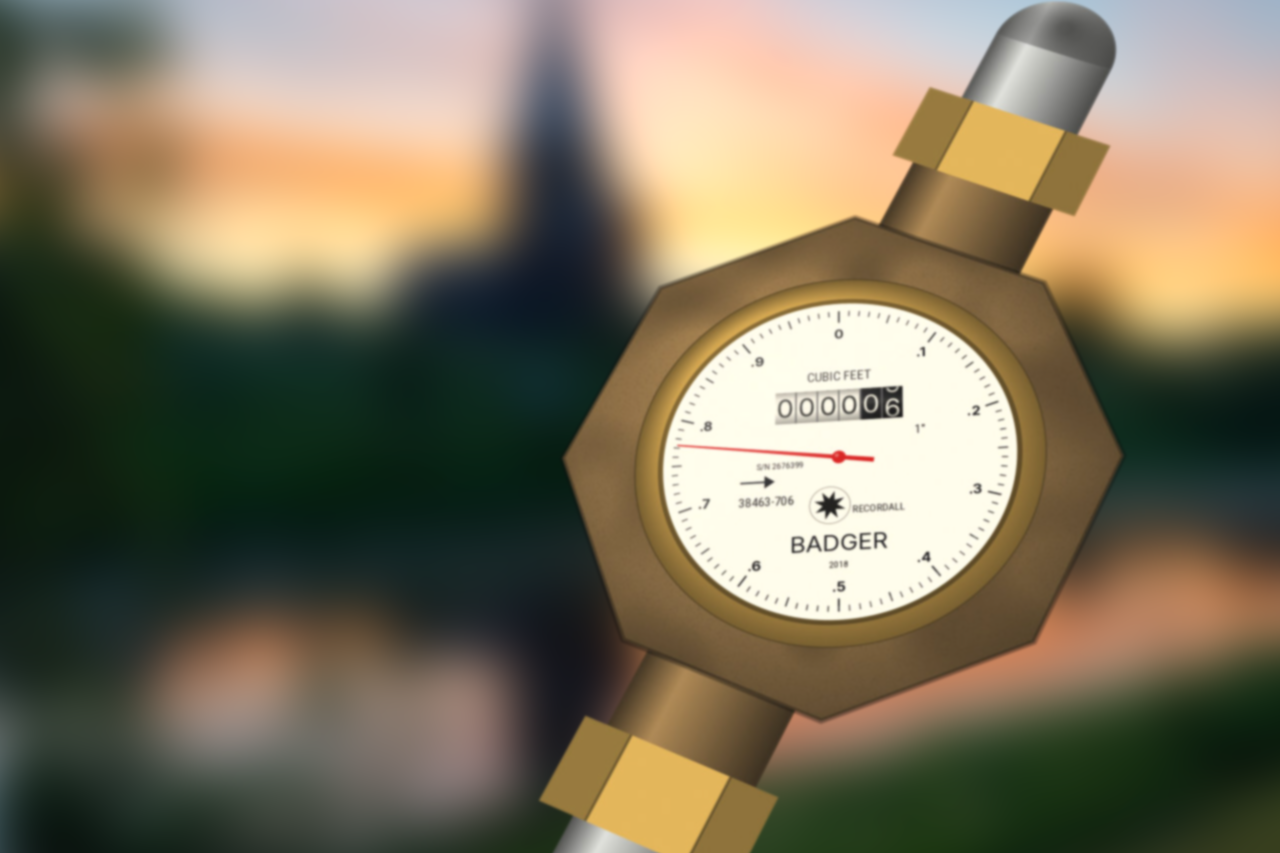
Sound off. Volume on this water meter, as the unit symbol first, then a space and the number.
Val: ft³ 5.77
